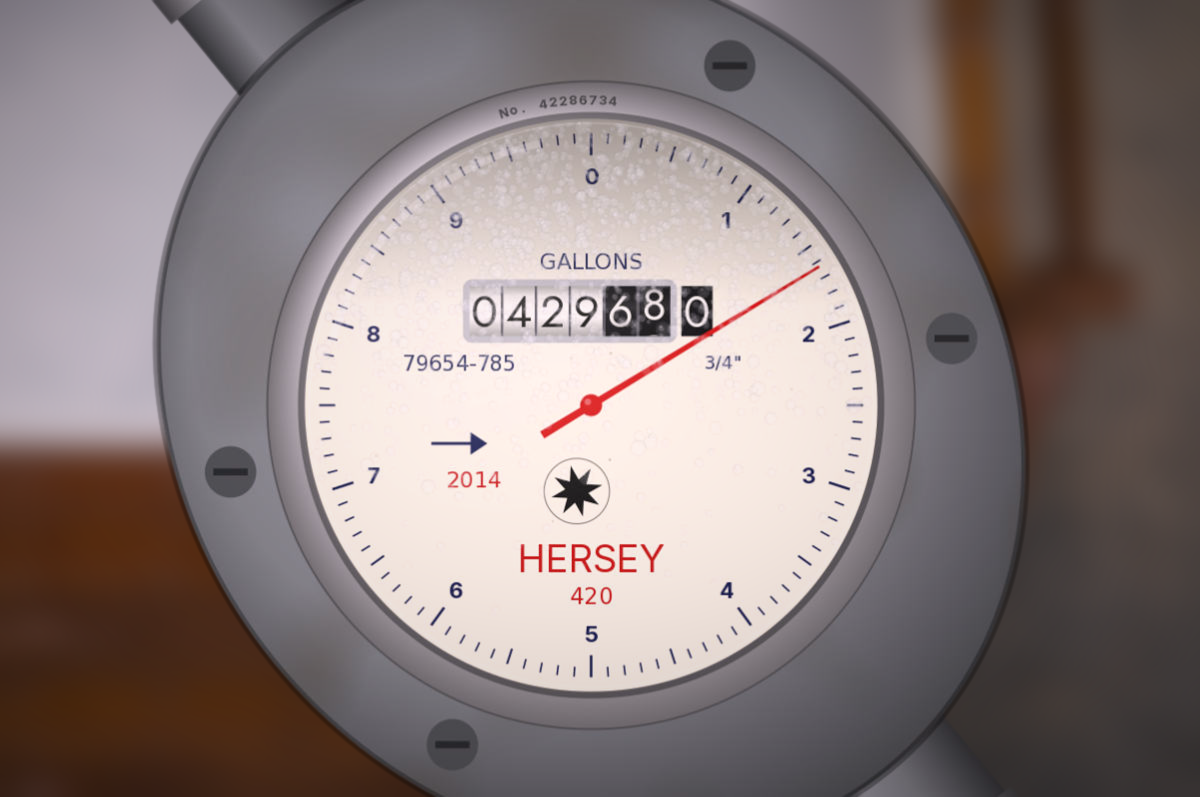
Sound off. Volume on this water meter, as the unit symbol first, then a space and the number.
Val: gal 429681.6
